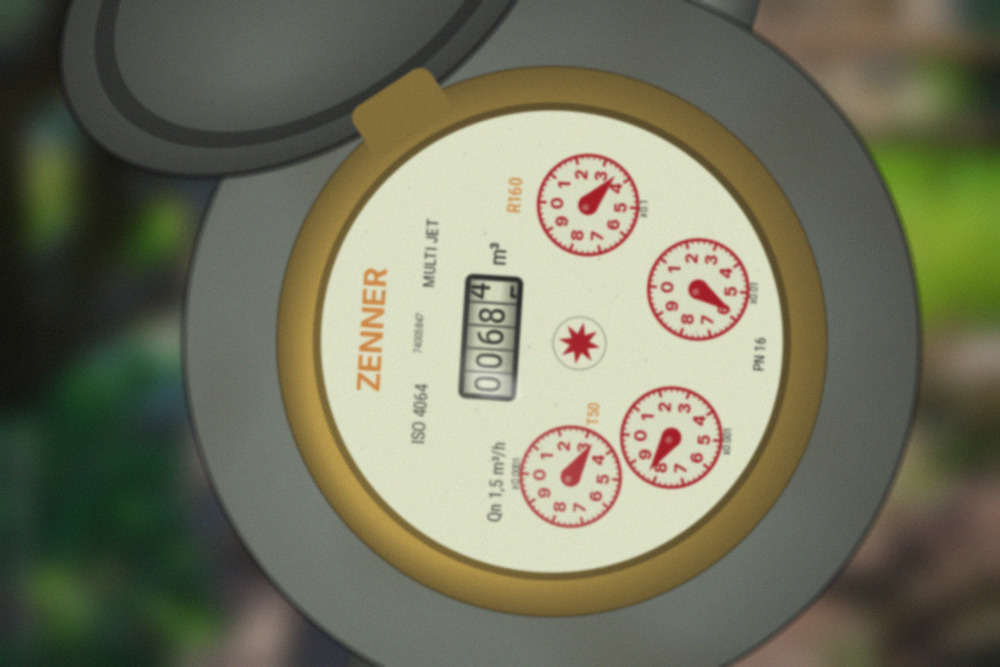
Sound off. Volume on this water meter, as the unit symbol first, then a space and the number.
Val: m³ 684.3583
